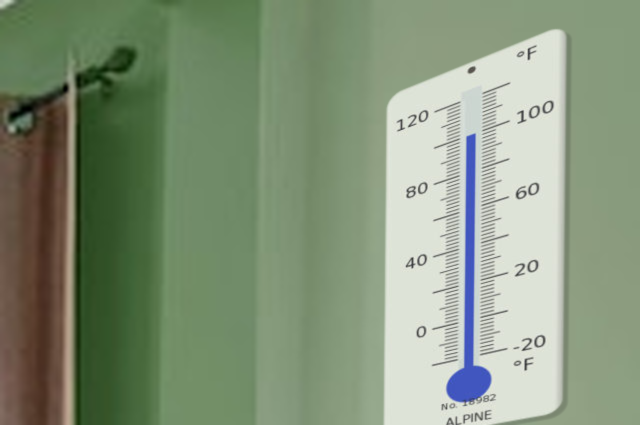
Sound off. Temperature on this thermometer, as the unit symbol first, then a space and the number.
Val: °F 100
